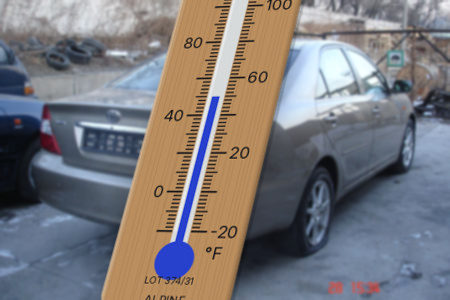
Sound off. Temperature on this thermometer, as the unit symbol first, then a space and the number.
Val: °F 50
